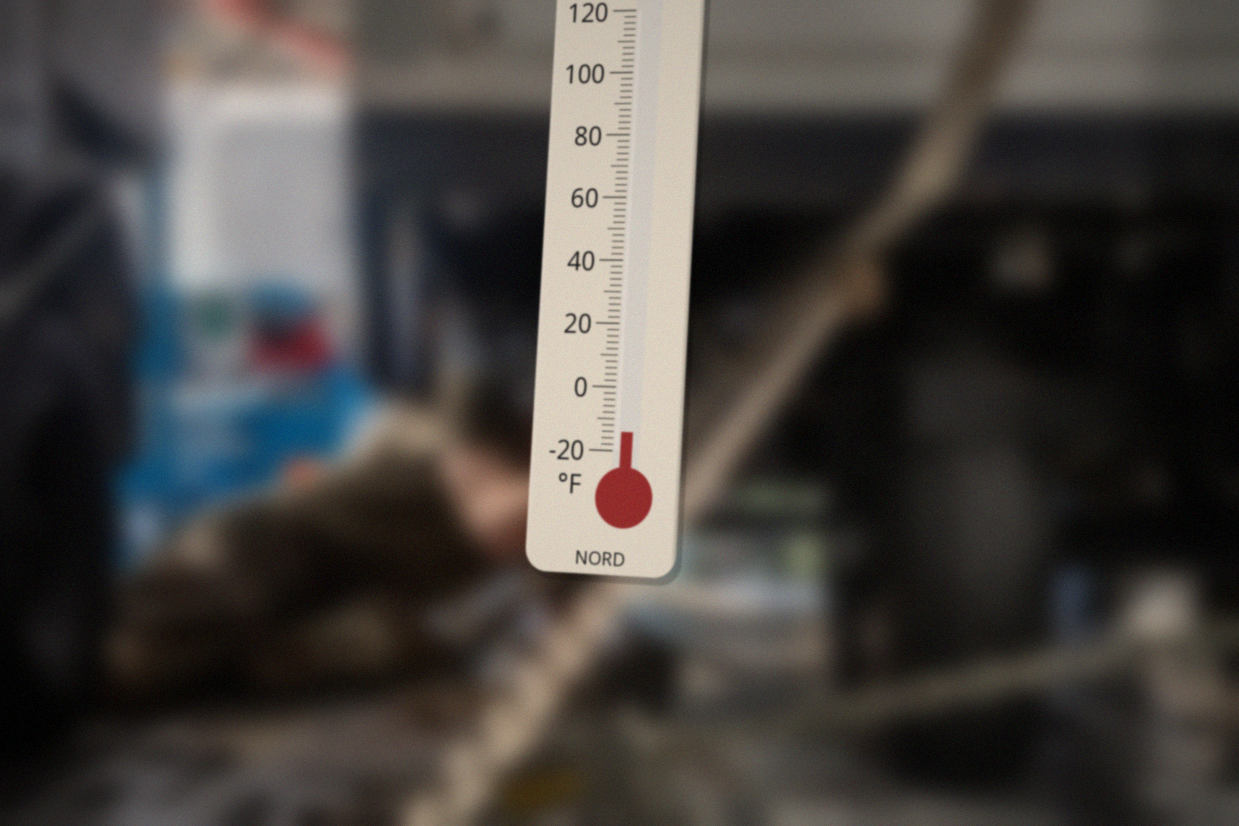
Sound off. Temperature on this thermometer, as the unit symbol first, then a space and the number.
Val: °F -14
